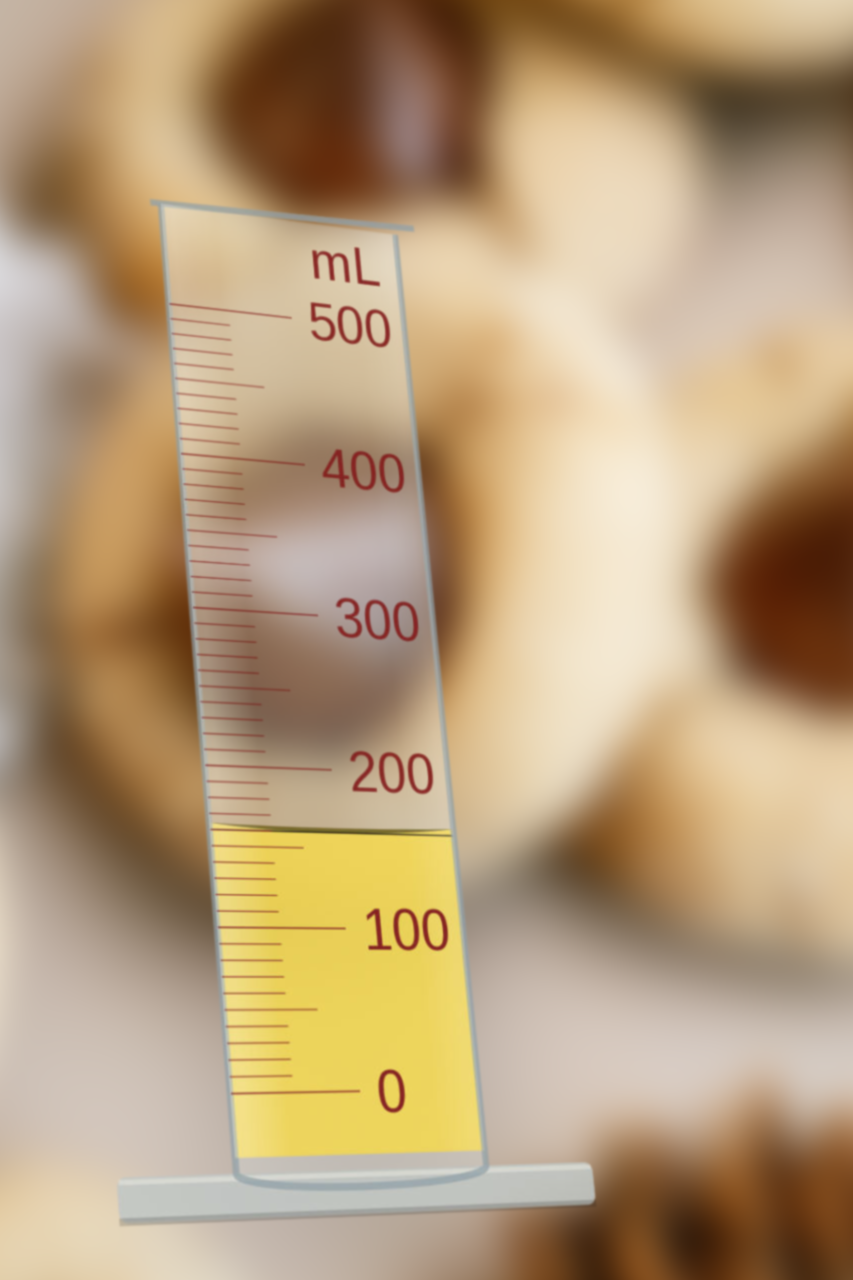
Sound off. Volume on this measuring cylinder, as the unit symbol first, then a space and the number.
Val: mL 160
